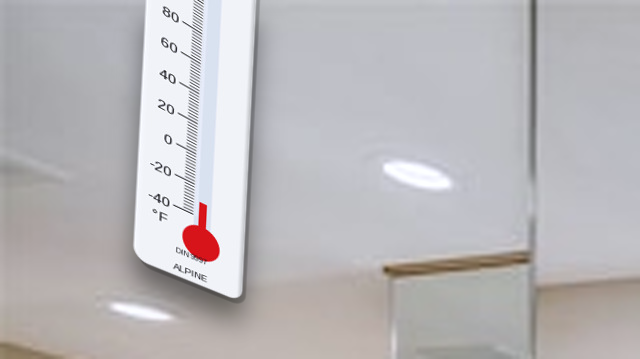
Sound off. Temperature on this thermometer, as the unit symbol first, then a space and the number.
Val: °F -30
